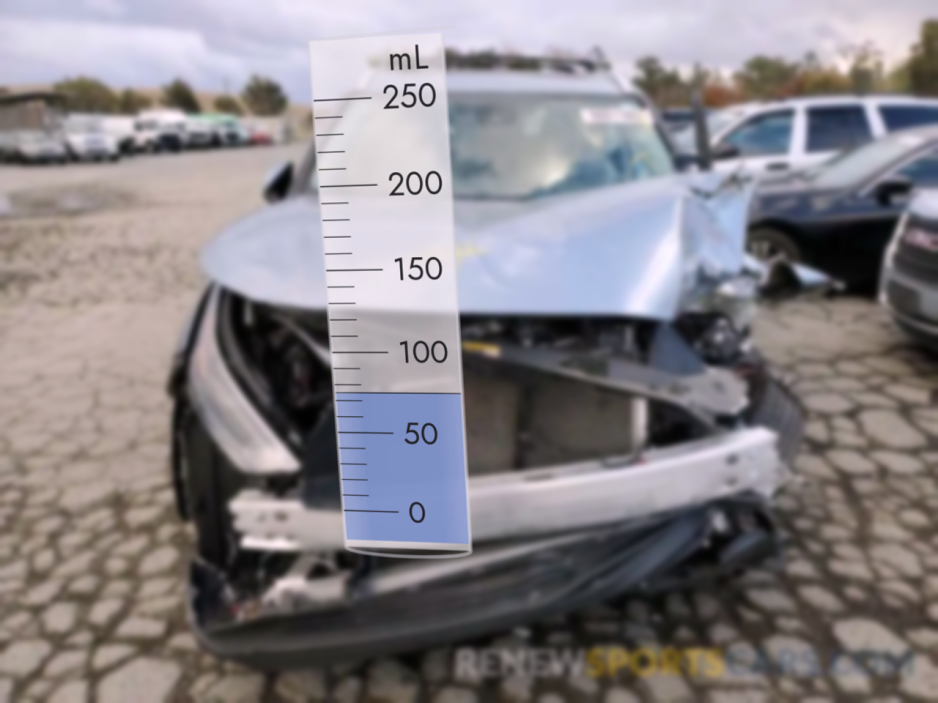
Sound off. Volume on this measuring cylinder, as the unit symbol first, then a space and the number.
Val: mL 75
